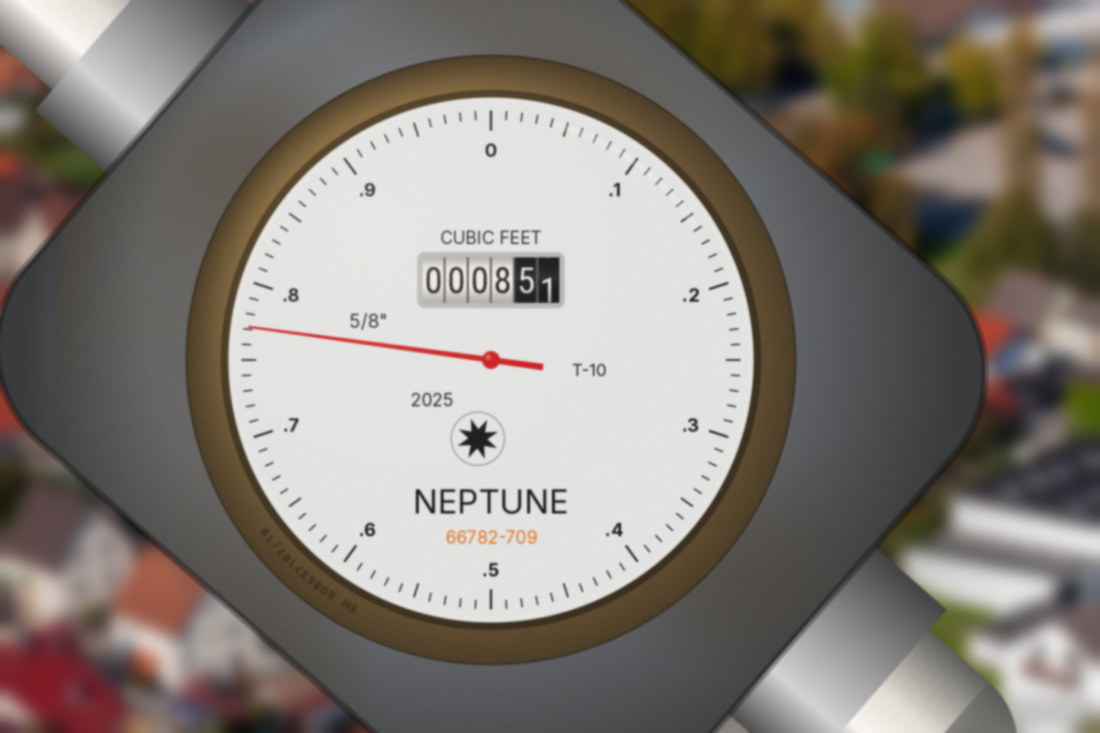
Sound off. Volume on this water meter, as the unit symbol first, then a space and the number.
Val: ft³ 850.77
